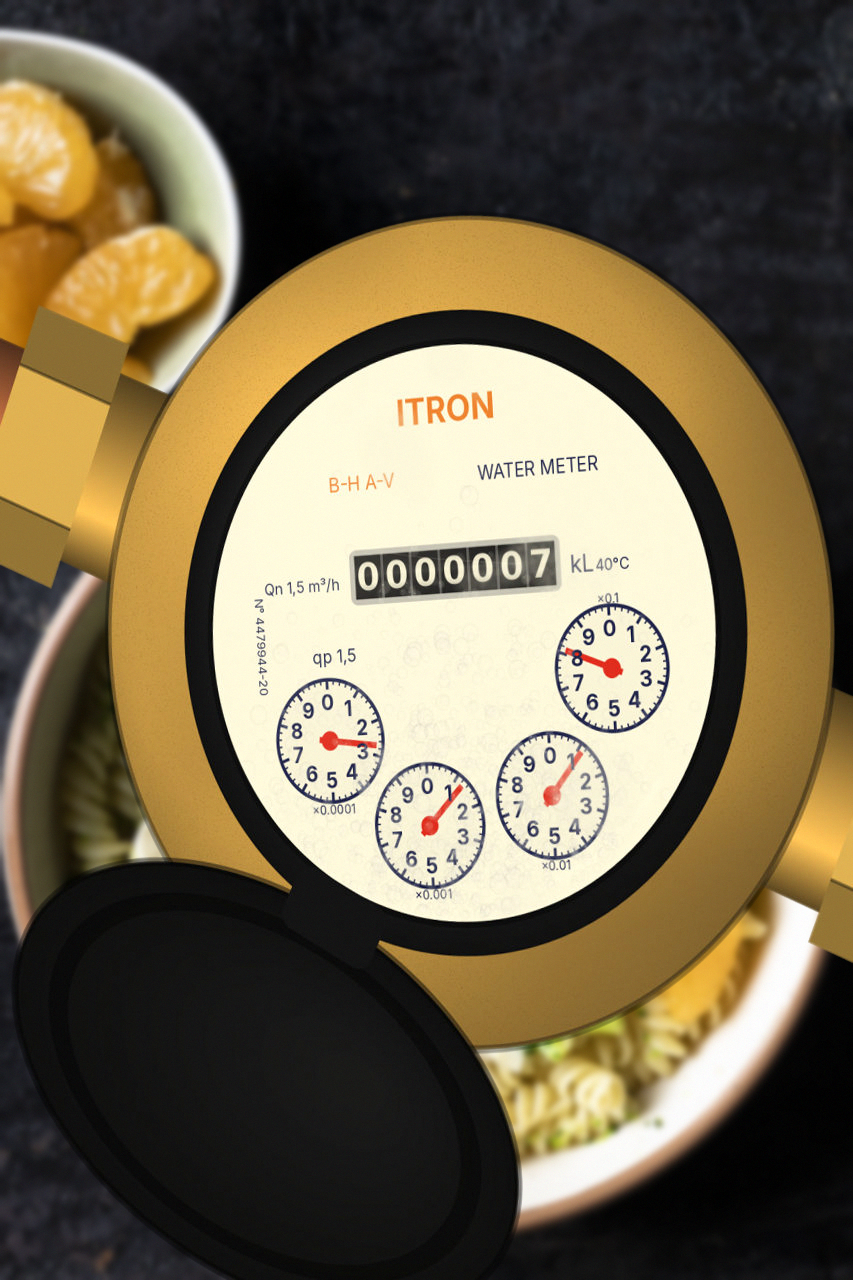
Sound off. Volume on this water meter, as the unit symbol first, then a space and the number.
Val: kL 7.8112
